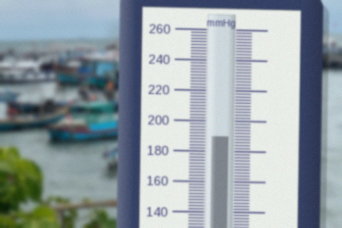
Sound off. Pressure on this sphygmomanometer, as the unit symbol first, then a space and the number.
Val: mmHg 190
